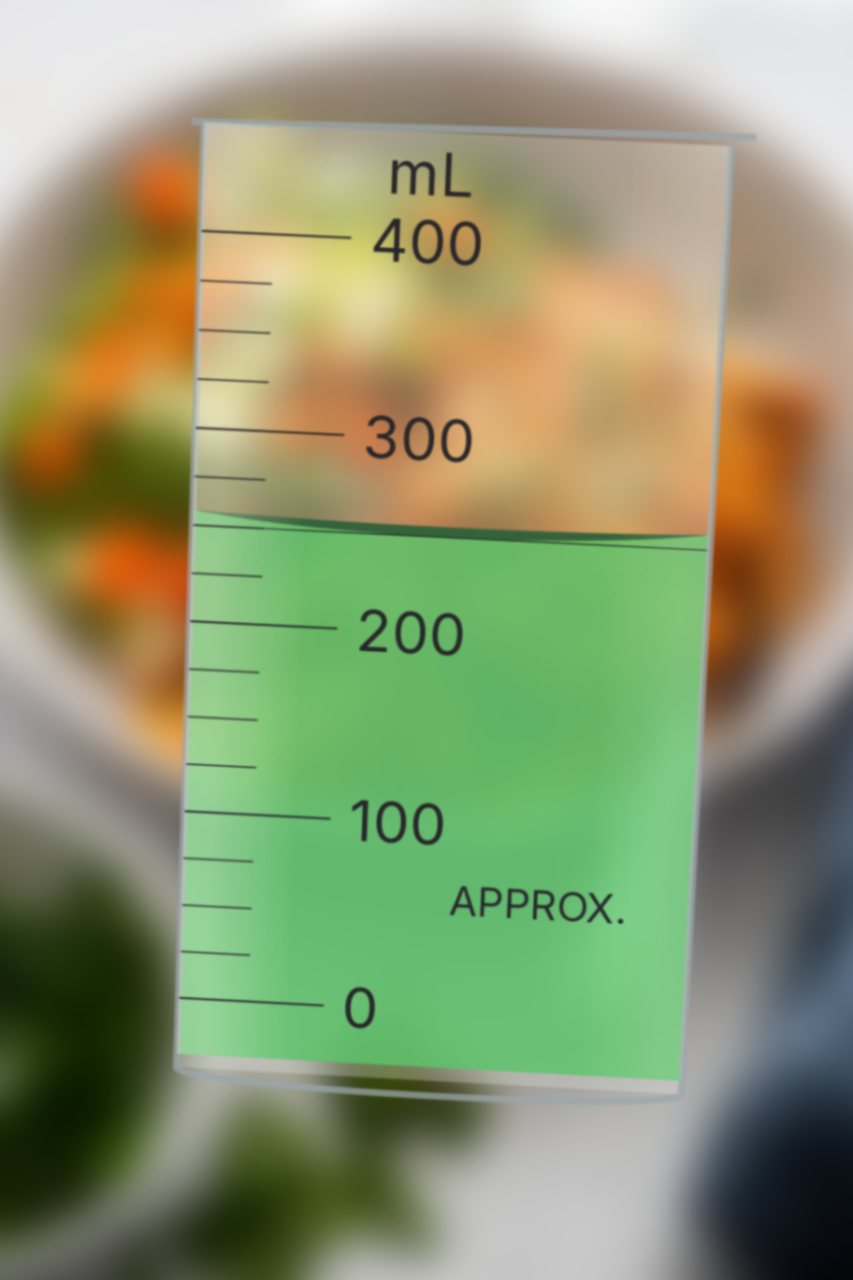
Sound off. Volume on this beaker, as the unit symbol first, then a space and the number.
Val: mL 250
